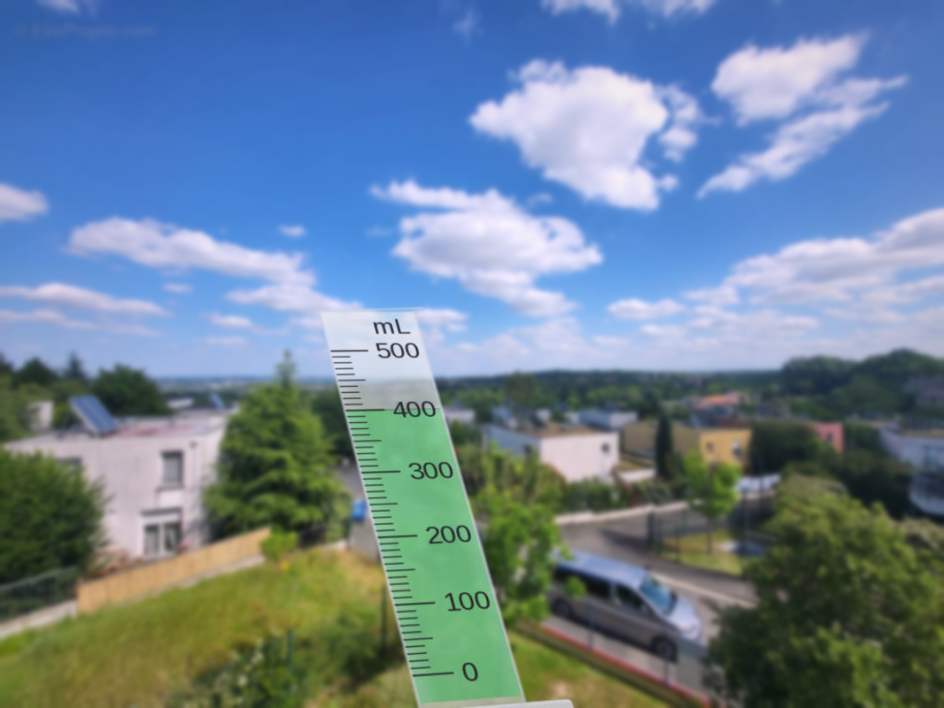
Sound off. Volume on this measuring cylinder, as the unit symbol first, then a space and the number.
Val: mL 400
